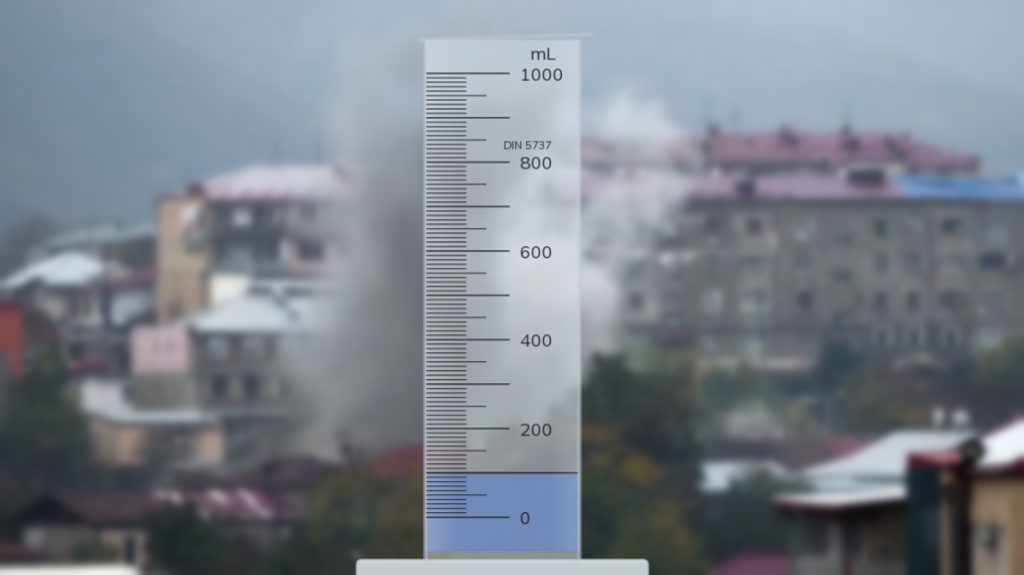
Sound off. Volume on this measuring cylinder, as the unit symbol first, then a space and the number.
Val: mL 100
